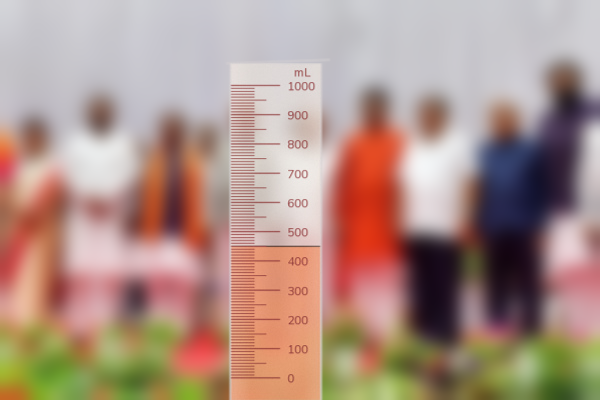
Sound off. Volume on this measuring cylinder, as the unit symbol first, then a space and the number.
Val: mL 450
